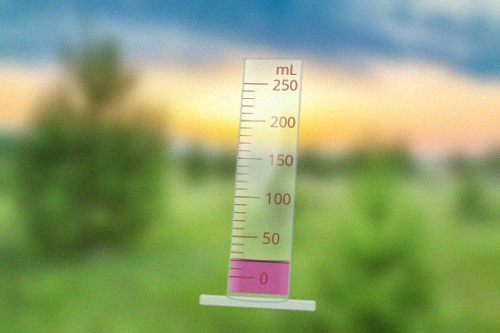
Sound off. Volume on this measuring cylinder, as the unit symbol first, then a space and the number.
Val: mL 20
